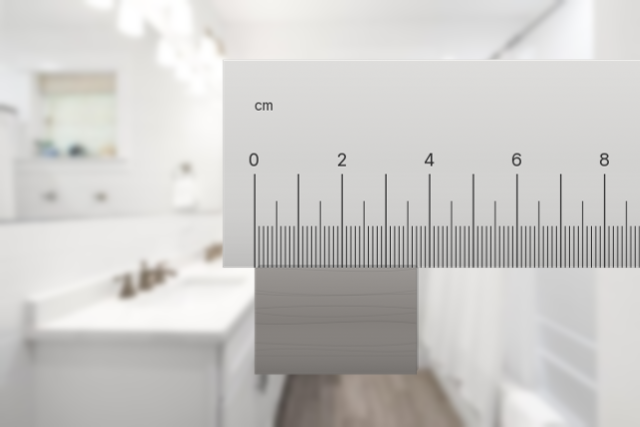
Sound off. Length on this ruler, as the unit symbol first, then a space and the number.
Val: cm 3.7
